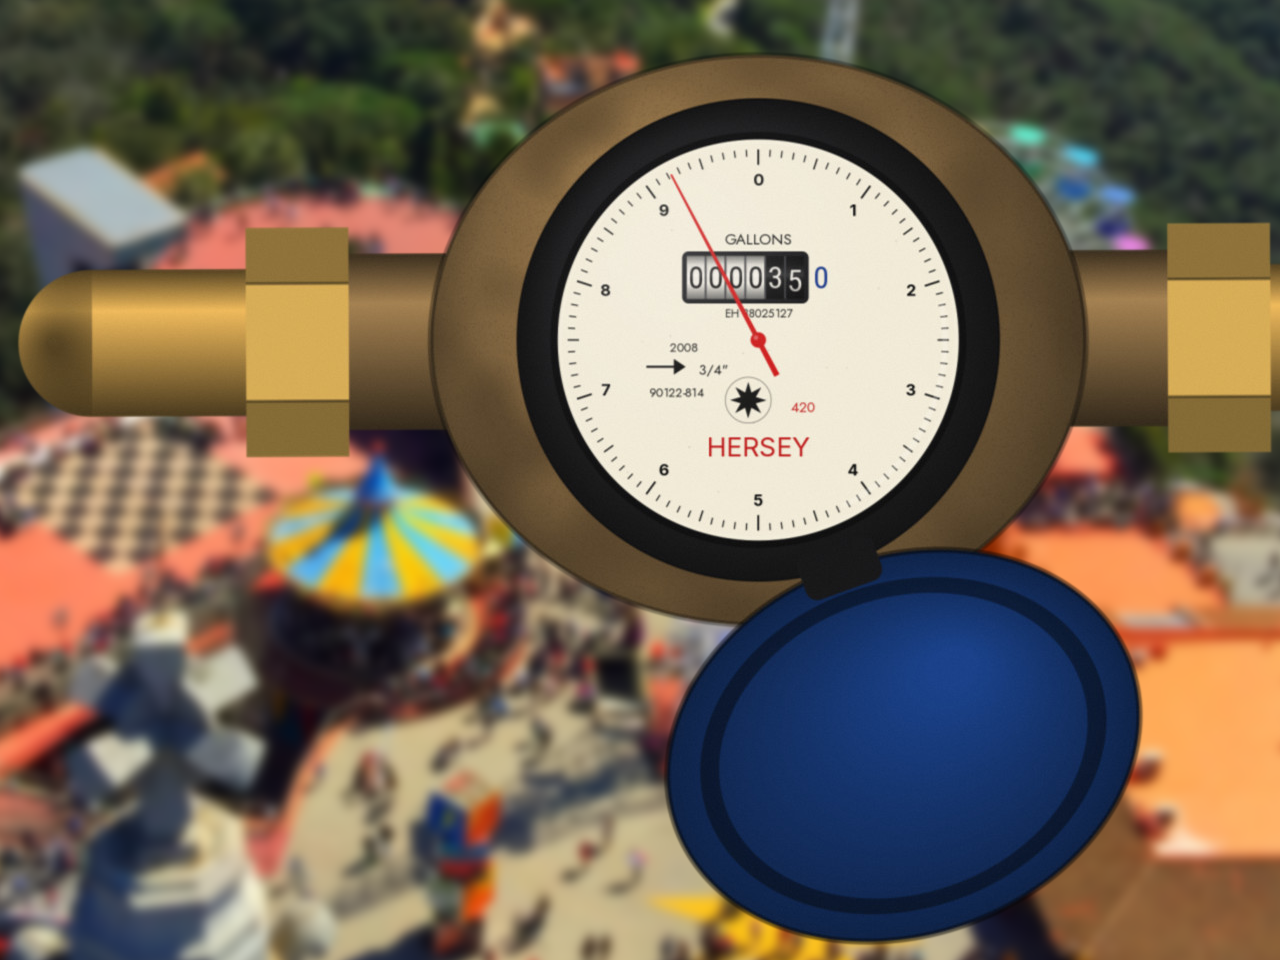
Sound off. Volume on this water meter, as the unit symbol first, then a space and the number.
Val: gal 349.2
